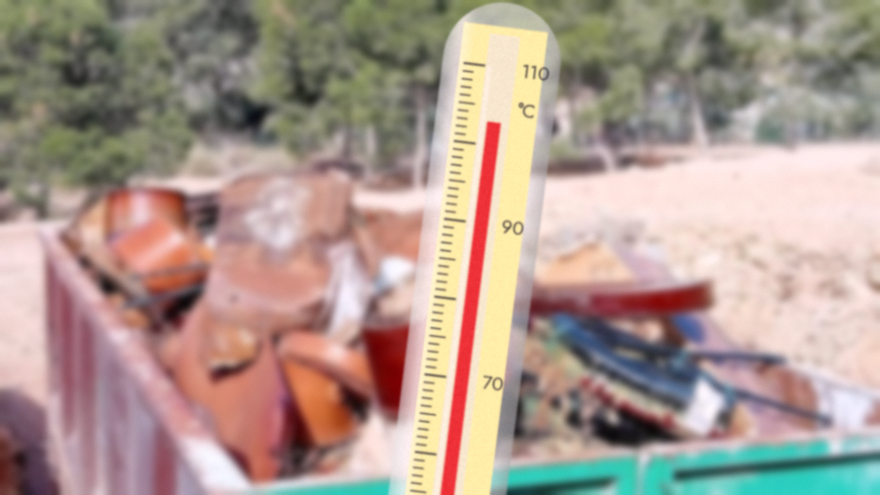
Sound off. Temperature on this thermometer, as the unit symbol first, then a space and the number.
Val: °C 103
